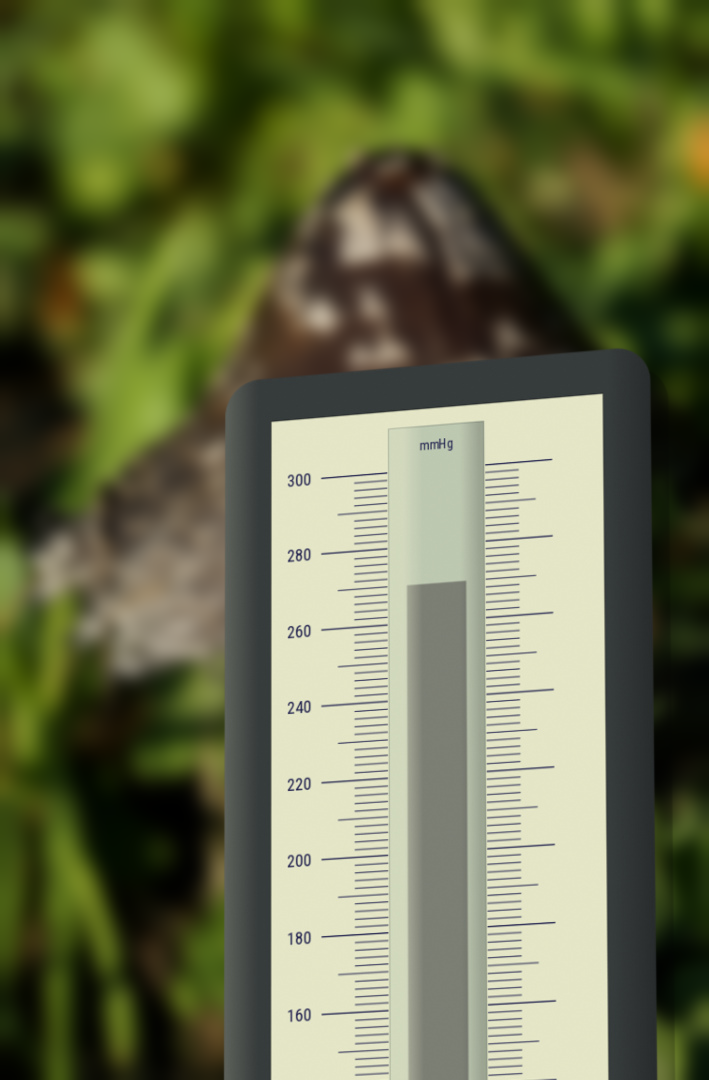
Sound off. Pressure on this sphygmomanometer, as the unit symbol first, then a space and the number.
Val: mmHg 270
